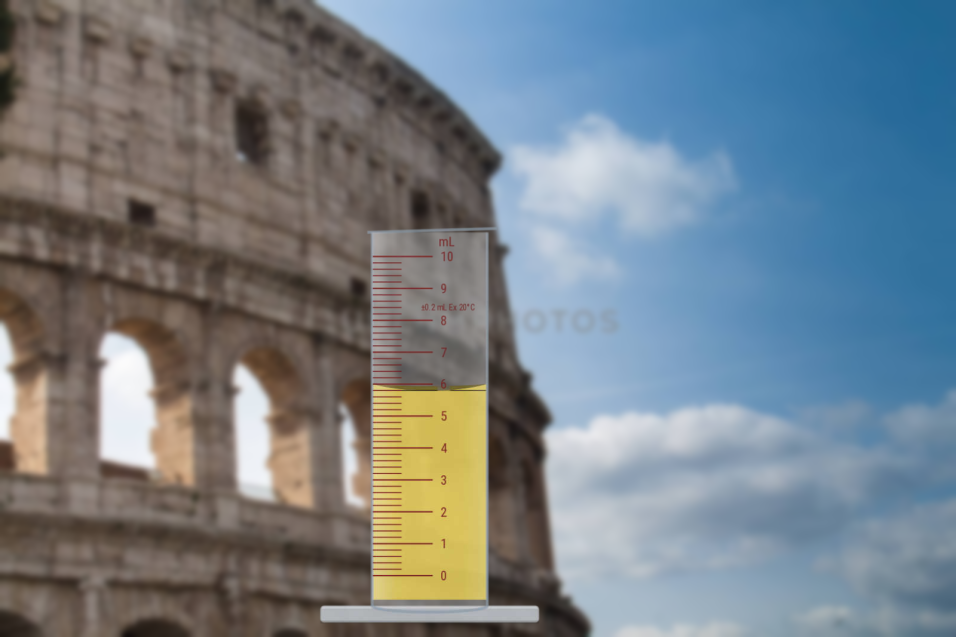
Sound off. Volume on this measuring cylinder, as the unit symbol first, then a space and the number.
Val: mL 5.8
